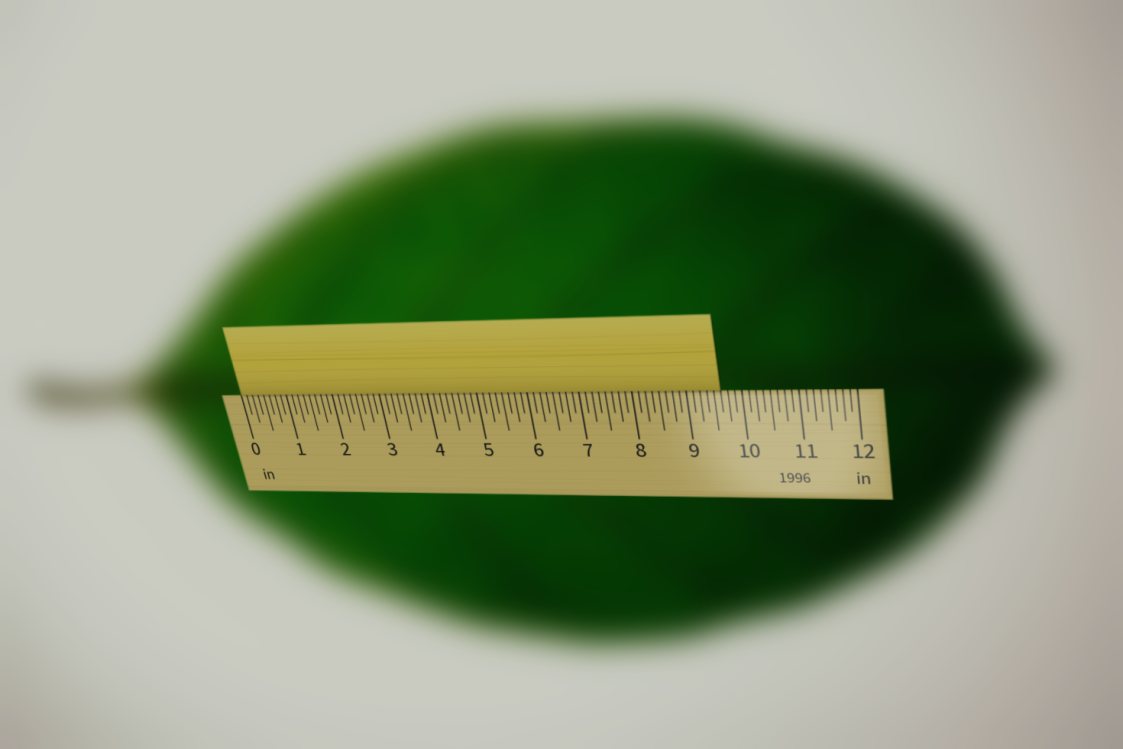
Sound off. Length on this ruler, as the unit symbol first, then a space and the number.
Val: in 9.625
